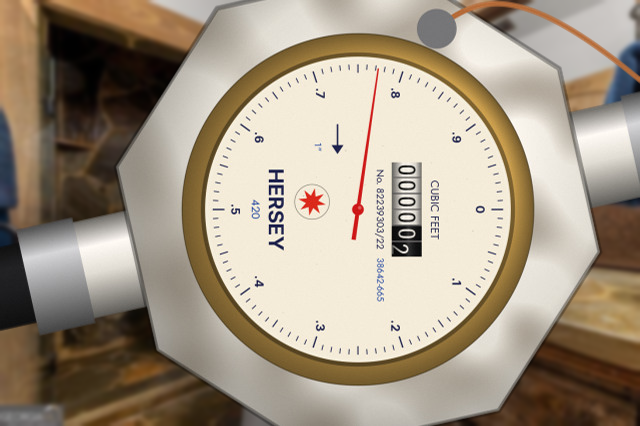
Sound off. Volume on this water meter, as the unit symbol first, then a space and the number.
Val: ft³ 1.77
